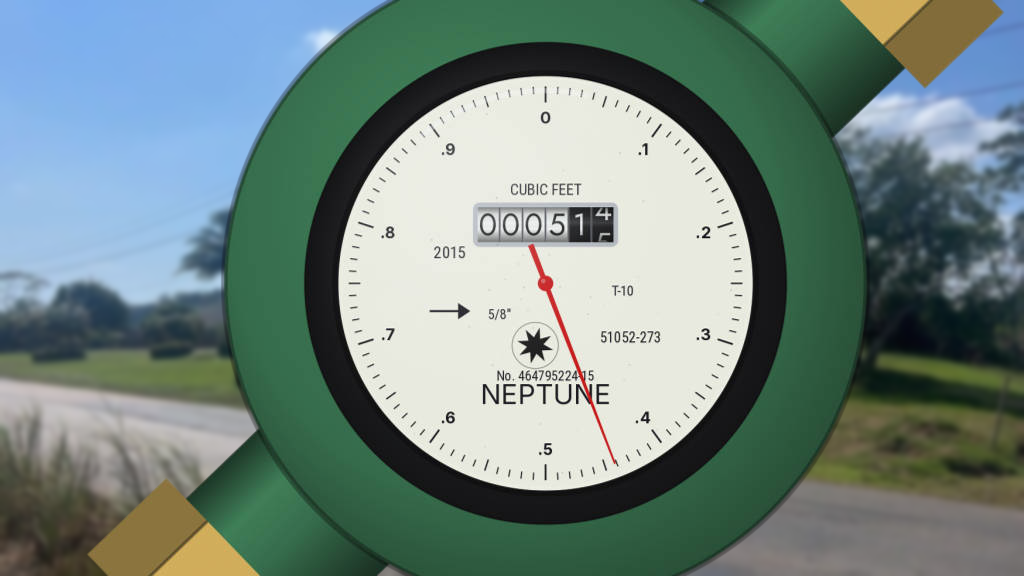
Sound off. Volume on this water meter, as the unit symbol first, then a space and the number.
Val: ft³ 514.44
